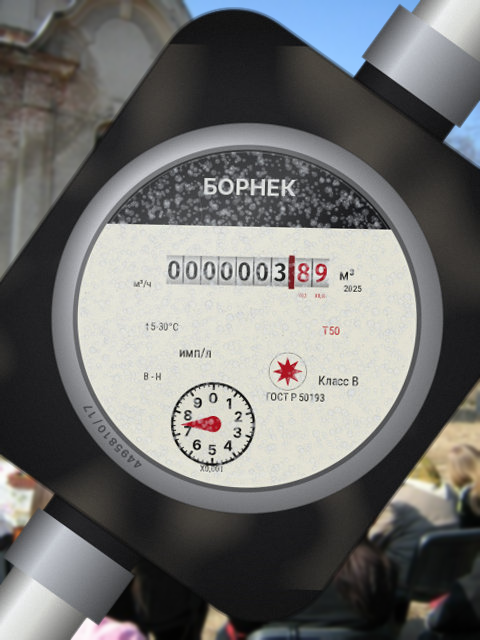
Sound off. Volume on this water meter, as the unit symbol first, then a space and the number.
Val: m³ 3.897
